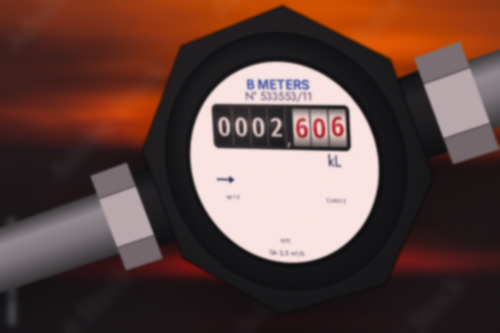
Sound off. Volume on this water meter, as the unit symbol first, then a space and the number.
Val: kL 2.606
